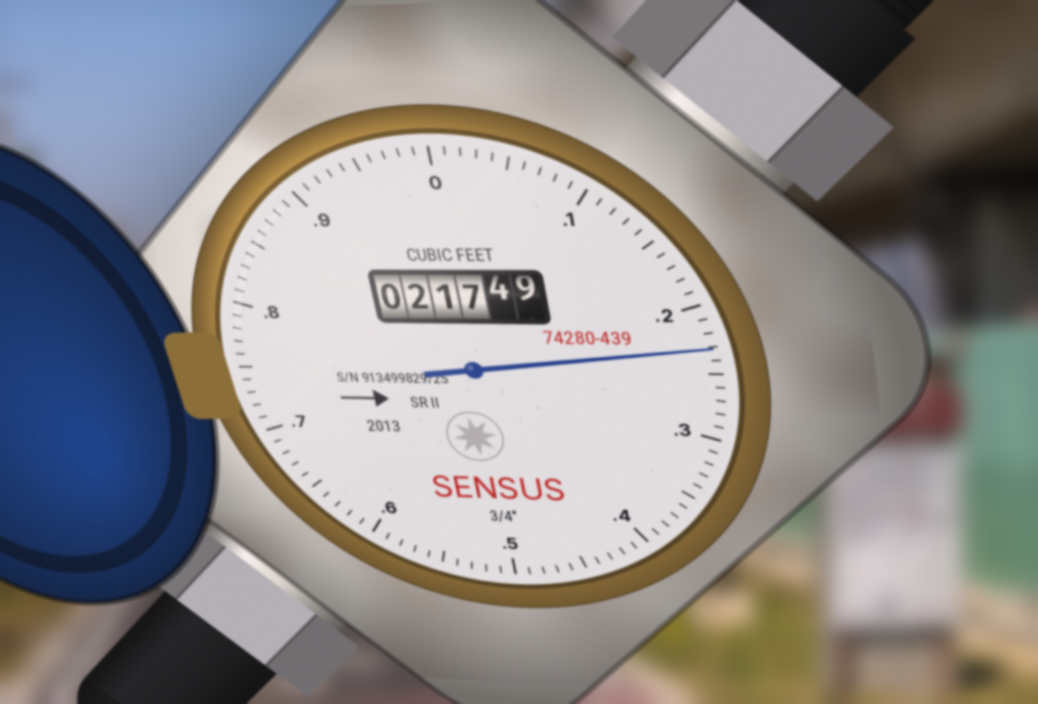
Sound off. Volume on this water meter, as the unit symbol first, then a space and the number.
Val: ft³ 21749.23
